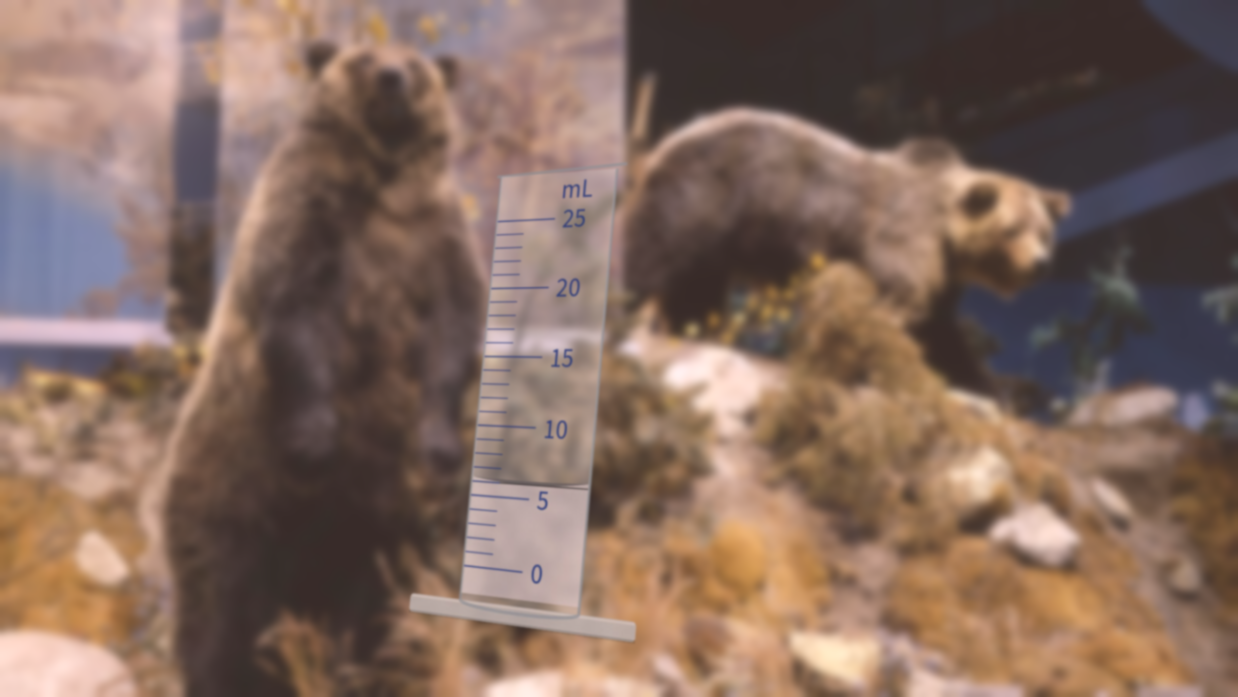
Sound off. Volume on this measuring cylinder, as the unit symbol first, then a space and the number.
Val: mL 6
